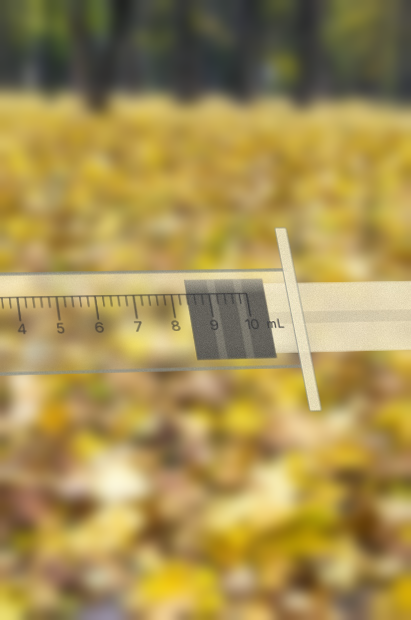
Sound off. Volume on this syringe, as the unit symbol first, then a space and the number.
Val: mL 8.4
